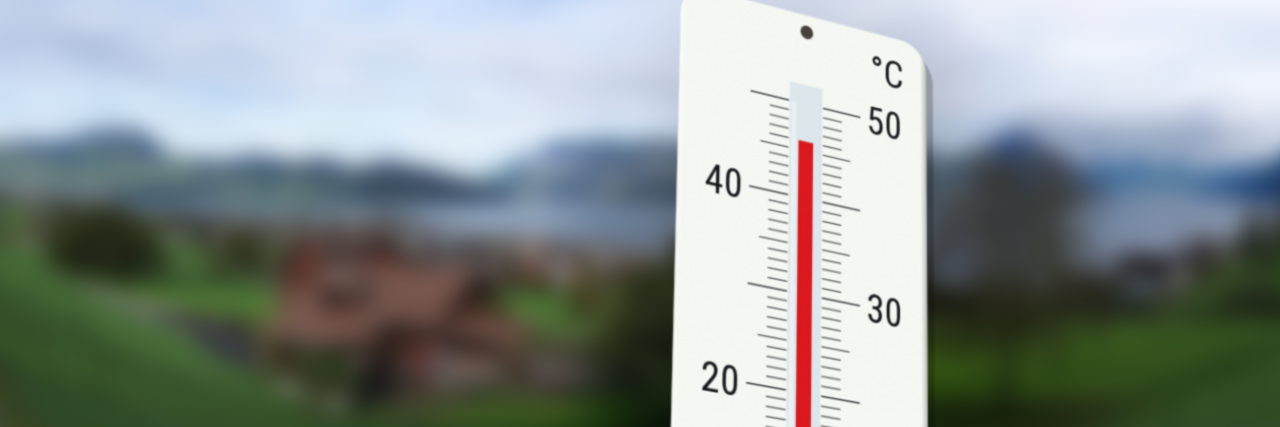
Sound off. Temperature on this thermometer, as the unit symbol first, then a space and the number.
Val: °C 46
